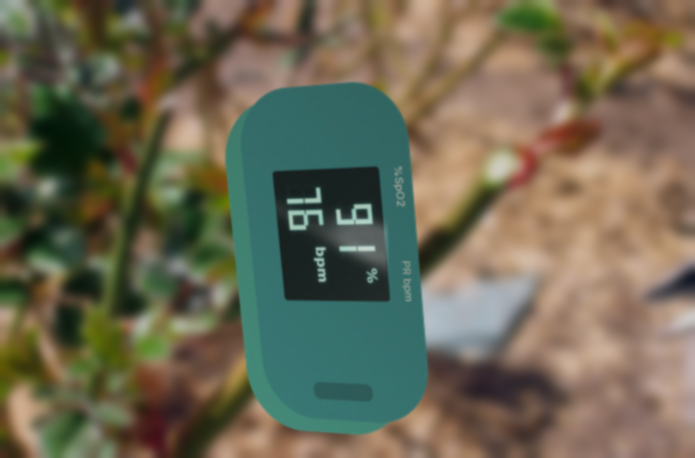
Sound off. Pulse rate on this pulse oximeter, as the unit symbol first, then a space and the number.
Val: bpm 76
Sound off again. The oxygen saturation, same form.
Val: % 91
